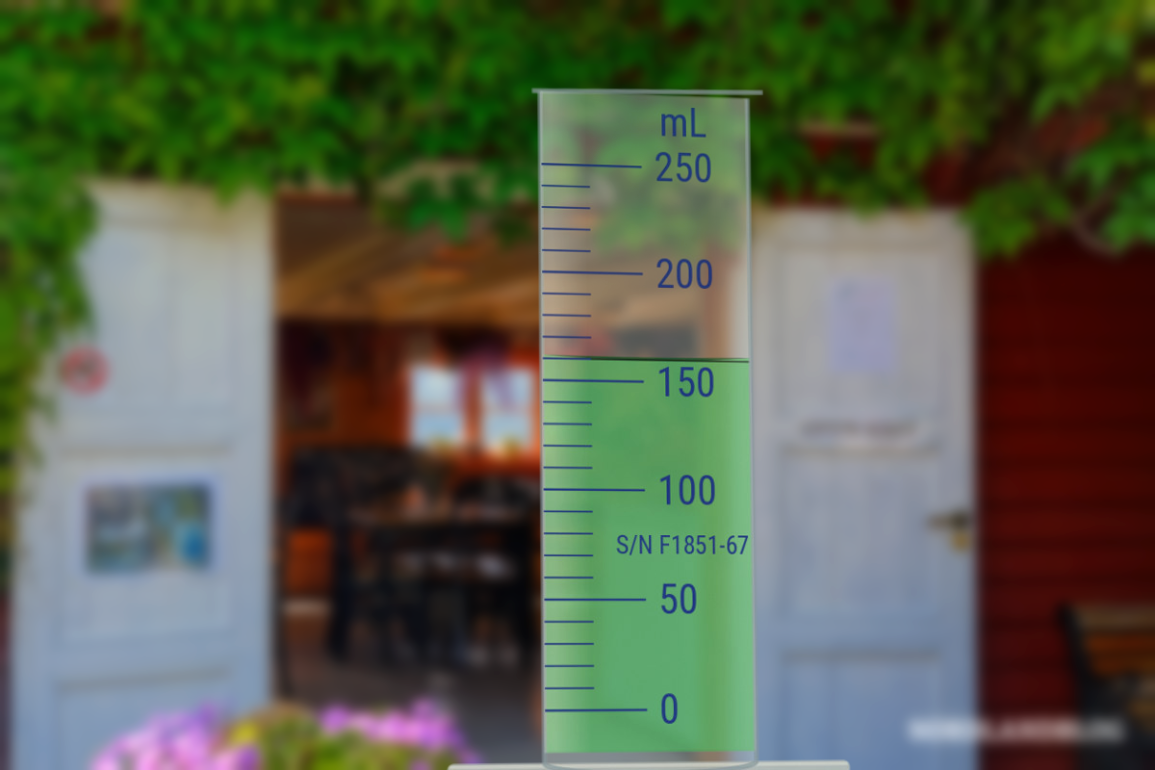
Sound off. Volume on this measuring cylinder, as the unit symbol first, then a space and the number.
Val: mL 160
